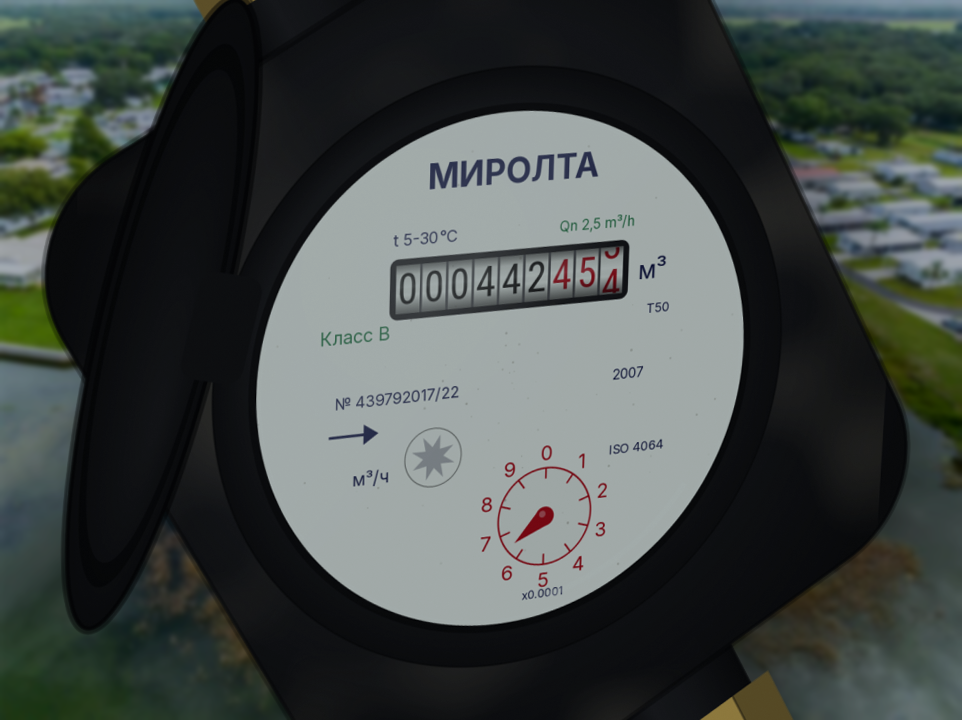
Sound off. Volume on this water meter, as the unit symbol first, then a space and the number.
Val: m³ 442.4536
